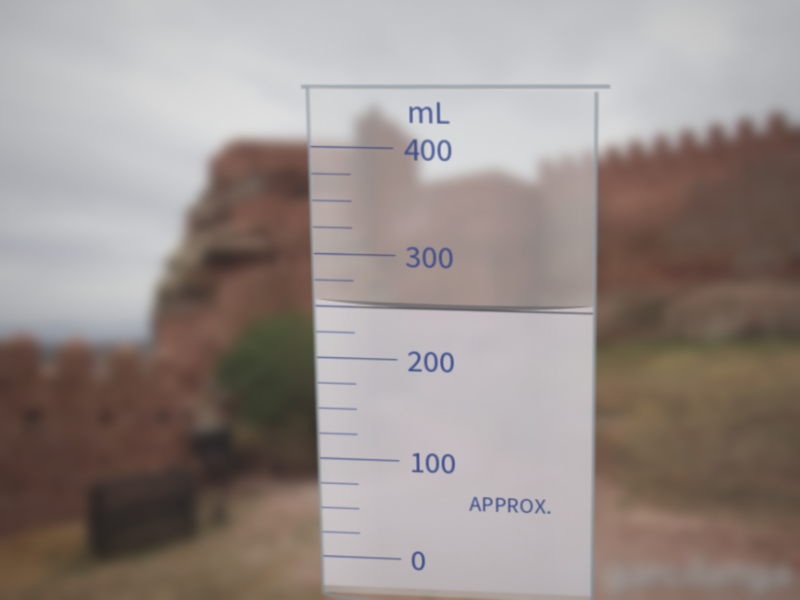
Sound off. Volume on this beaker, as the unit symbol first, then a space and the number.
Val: mL 250
